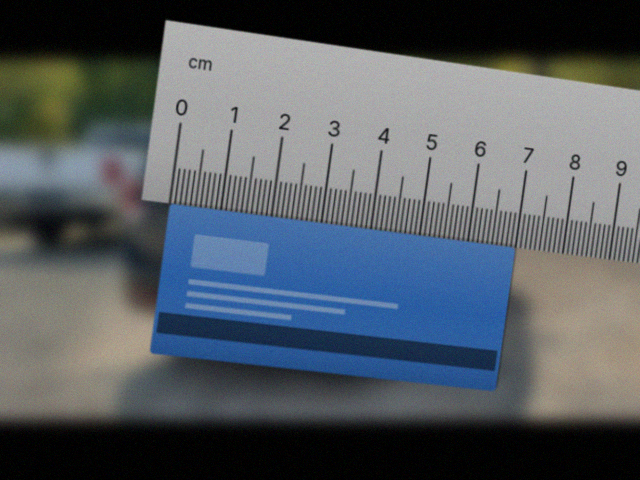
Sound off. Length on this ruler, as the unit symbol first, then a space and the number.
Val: cm 7
